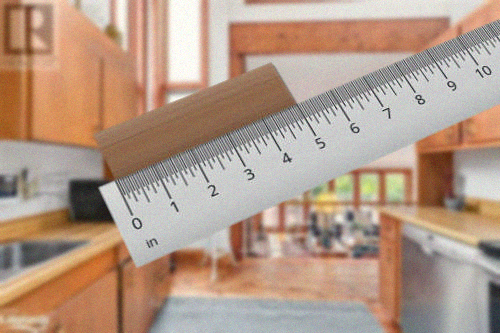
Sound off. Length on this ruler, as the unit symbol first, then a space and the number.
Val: in 5
